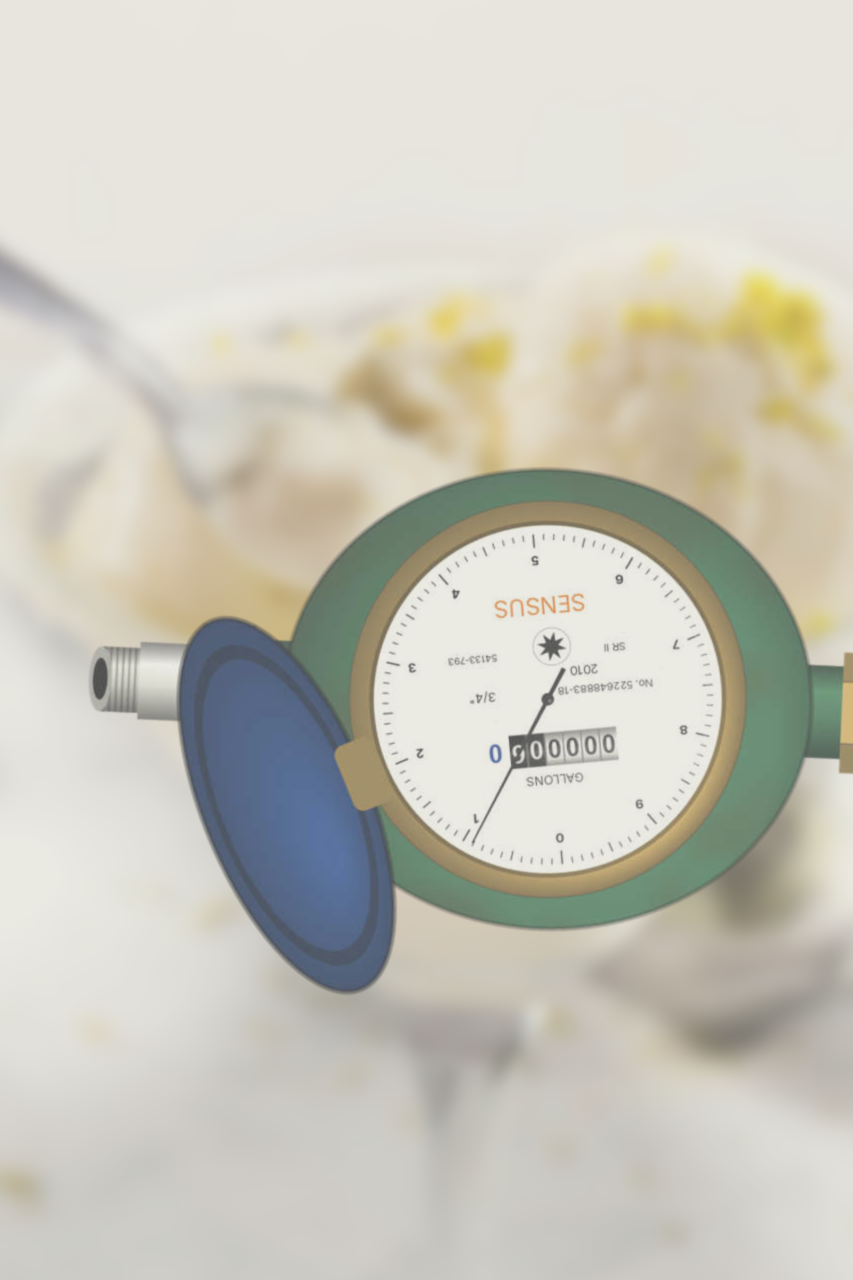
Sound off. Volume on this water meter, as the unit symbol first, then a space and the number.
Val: gal 60.9
